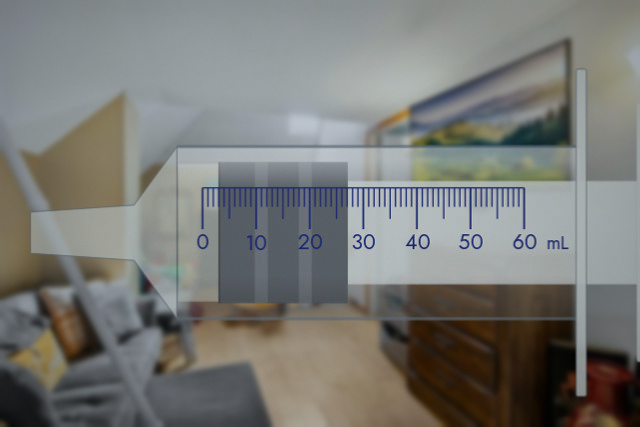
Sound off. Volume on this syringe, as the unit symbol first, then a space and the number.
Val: mL 3
